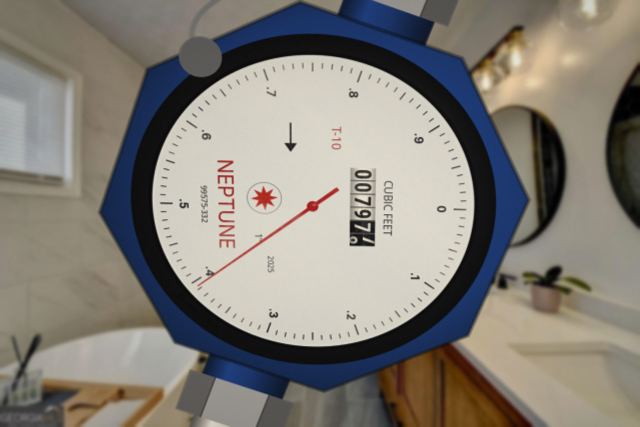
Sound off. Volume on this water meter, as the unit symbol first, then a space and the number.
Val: ft³ 7977.39
